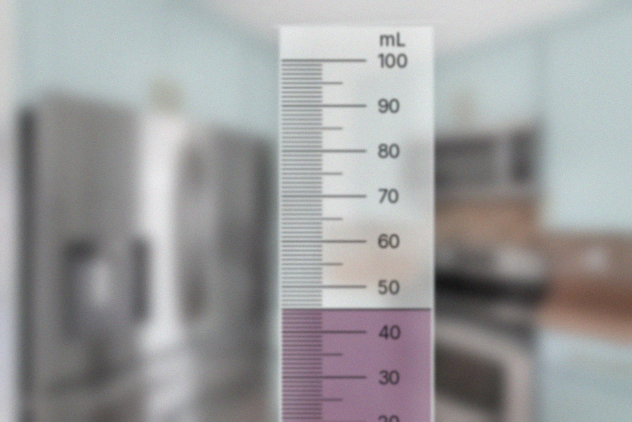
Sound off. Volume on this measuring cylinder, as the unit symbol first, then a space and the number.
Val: mL 45
